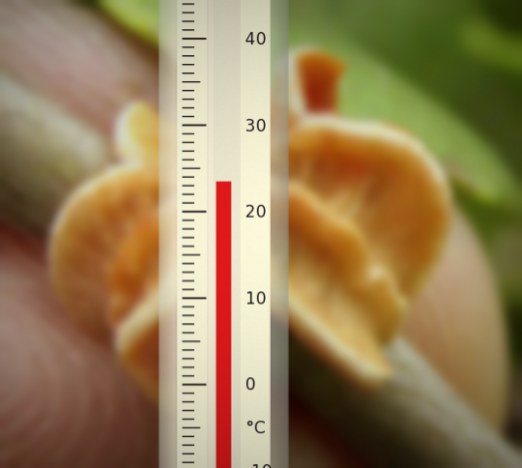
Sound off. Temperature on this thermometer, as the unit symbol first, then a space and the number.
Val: °C 23.5
